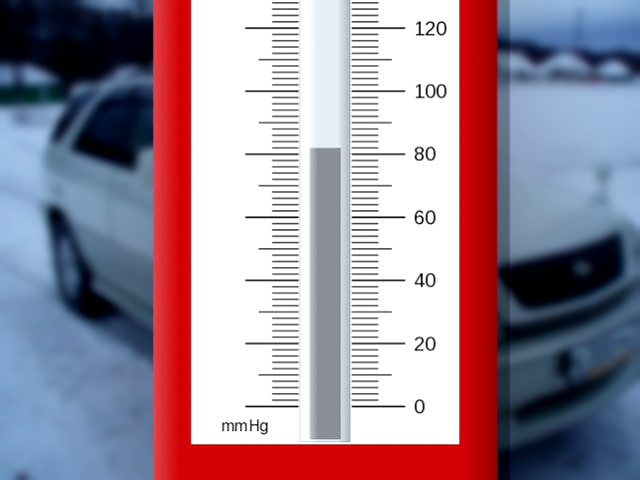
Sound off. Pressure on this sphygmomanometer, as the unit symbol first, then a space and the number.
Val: mmHg 82
